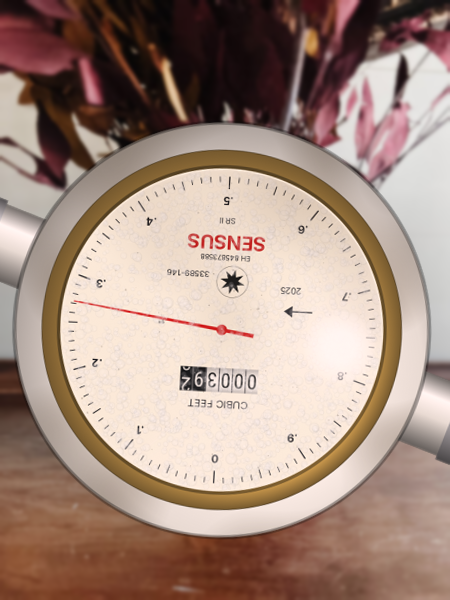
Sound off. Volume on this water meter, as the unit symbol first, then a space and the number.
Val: ft³ 392.27
